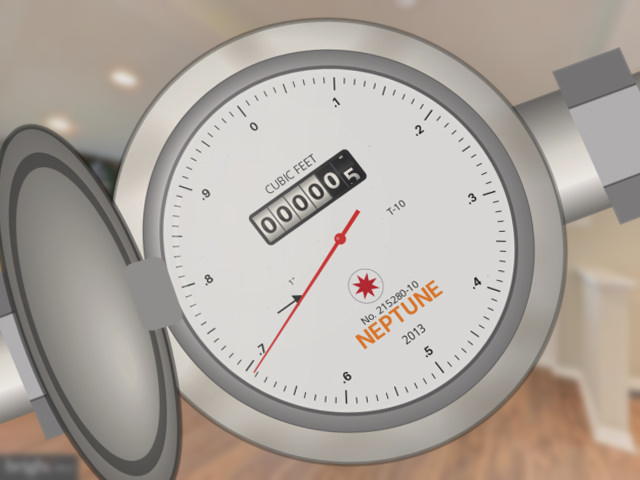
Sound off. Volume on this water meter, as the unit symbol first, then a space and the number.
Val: ft³ 4.69
